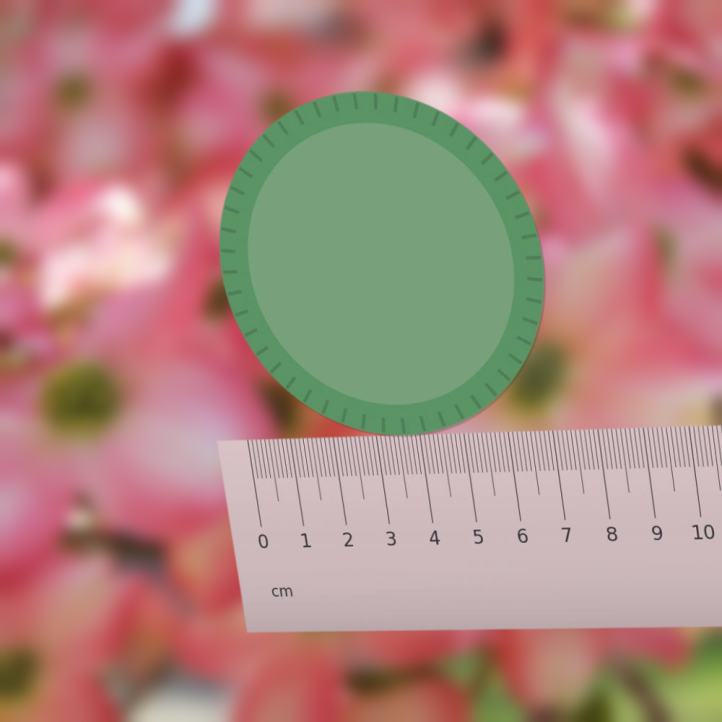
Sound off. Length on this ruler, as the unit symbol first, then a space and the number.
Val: cm 7.3
